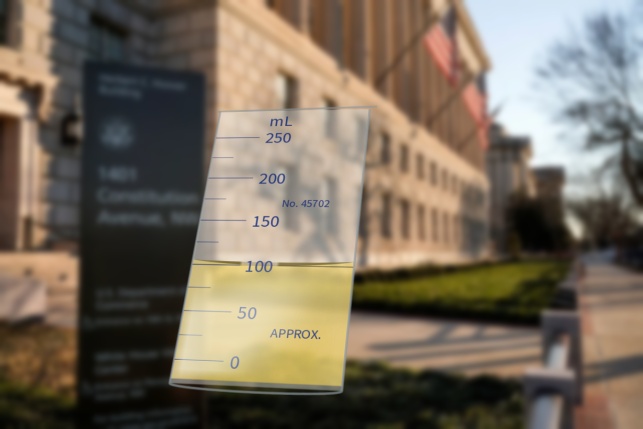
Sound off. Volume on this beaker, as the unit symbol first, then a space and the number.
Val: mL 100
